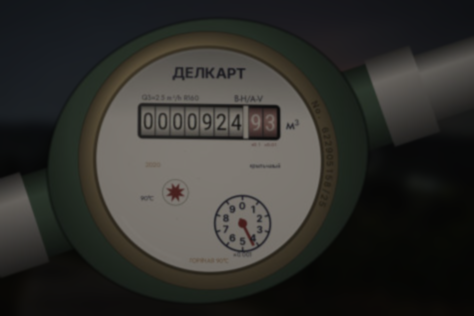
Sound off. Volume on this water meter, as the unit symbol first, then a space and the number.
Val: m³ 924.934
